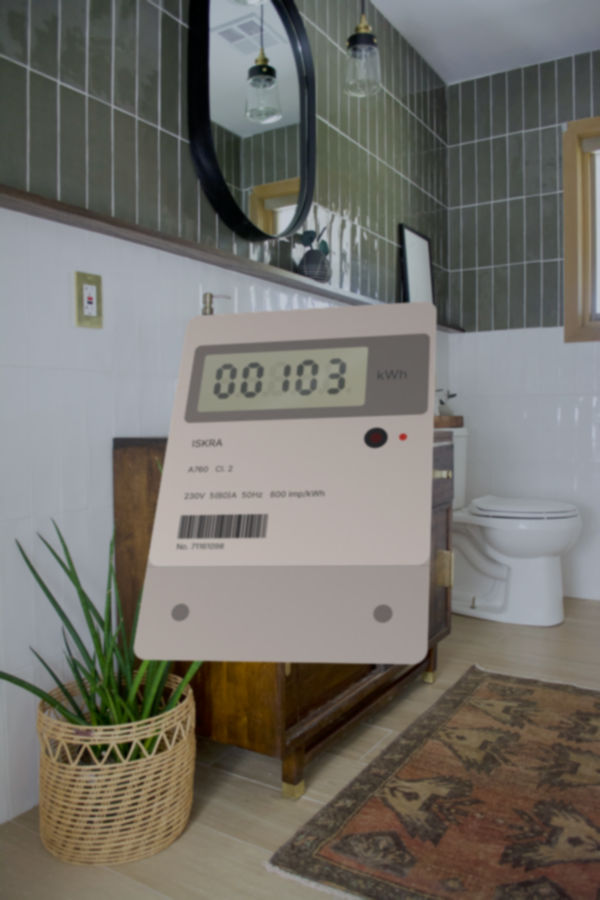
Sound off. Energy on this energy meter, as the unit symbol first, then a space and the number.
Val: kWh 103
